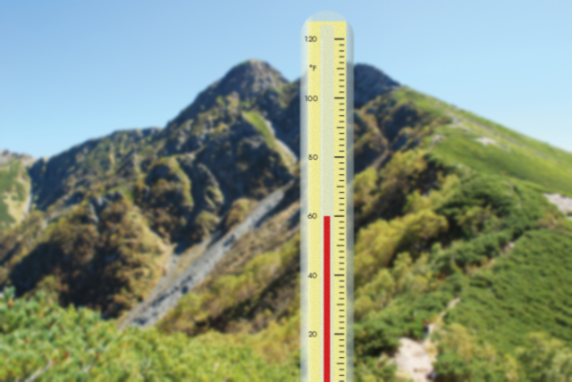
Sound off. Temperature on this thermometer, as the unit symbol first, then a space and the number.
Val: °F 60
